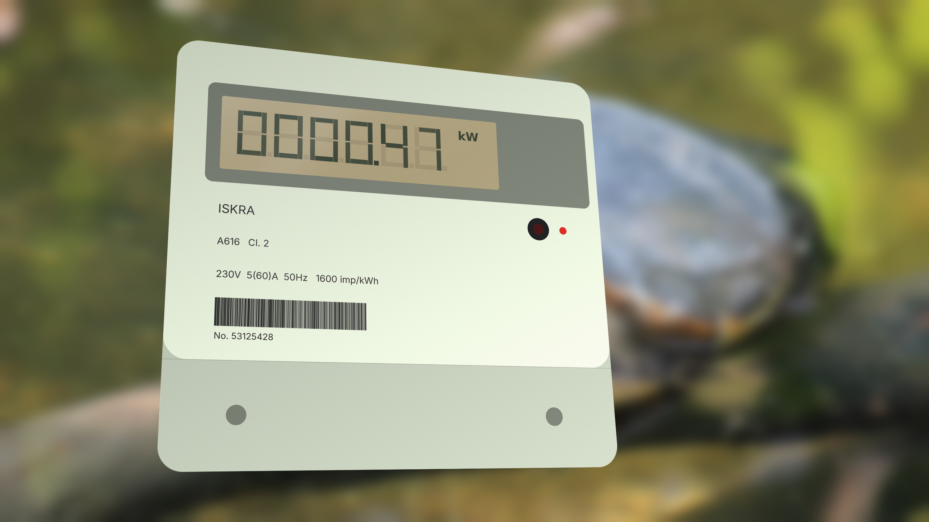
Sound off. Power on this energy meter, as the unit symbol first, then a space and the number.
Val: kW 0.47
